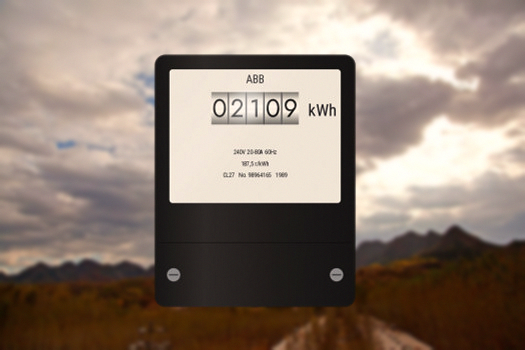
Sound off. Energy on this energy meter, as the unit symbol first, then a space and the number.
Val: kWh 2109
